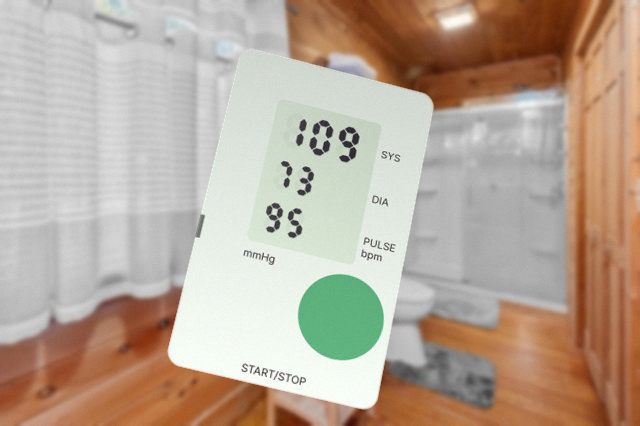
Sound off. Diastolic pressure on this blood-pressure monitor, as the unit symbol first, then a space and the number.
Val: mmHg 73
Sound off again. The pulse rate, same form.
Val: bpm 95
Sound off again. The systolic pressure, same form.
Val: mmHg 109
